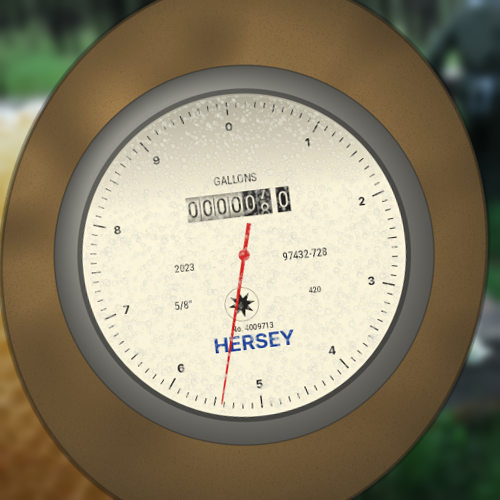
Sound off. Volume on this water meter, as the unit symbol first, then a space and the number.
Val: gal 75.4
